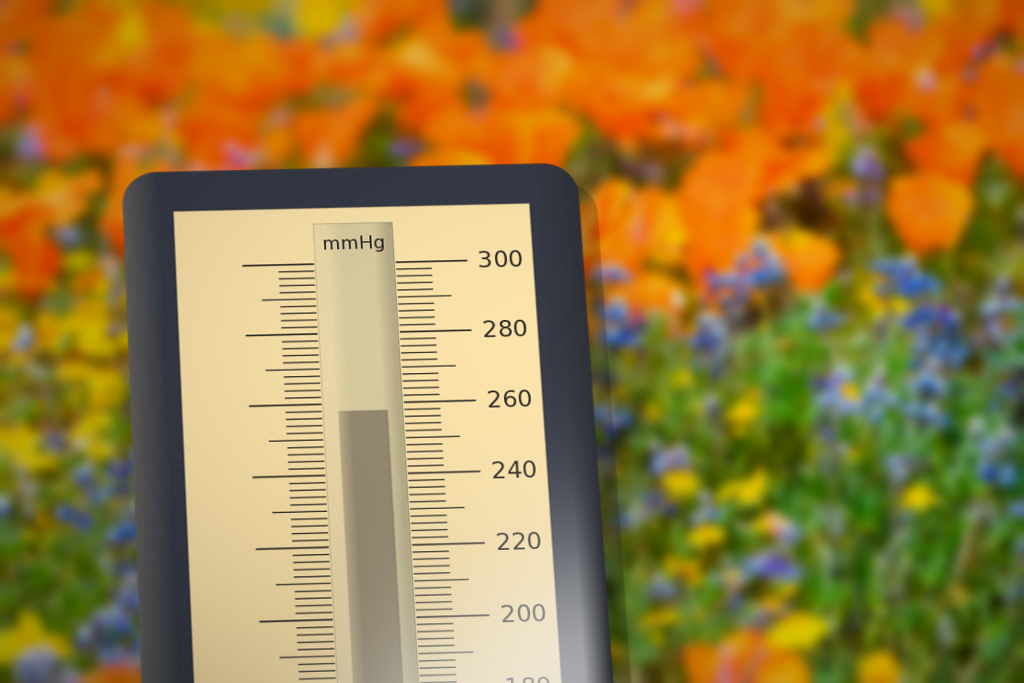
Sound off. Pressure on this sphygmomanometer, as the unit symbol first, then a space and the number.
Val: mmHg 258
